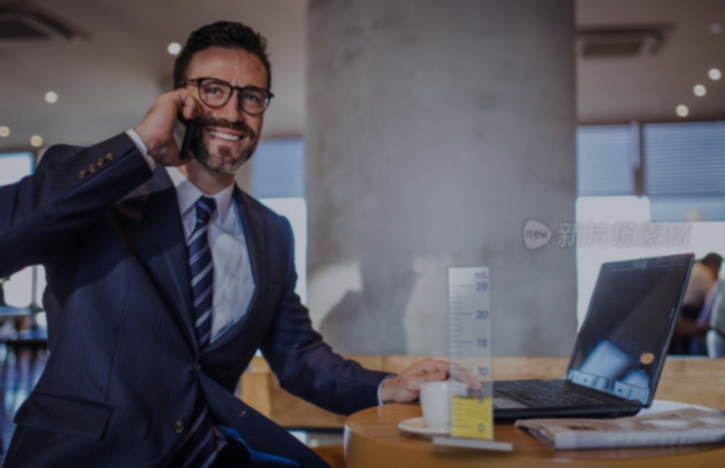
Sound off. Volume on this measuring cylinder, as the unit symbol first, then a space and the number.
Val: mL 5
